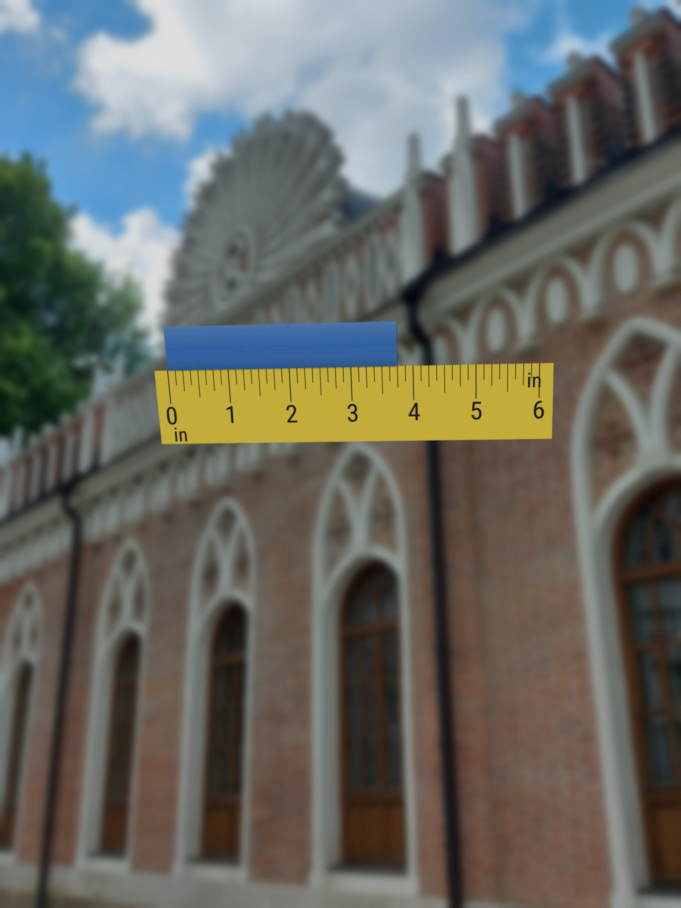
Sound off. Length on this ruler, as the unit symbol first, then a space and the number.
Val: in 3.75
